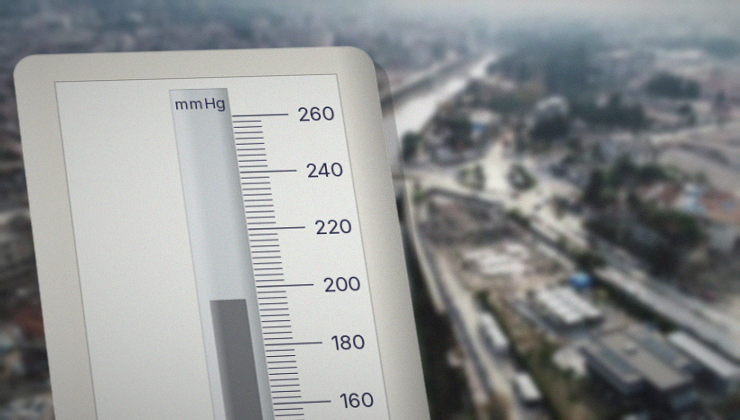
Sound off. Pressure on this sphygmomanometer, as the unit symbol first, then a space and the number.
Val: mmHg 196
